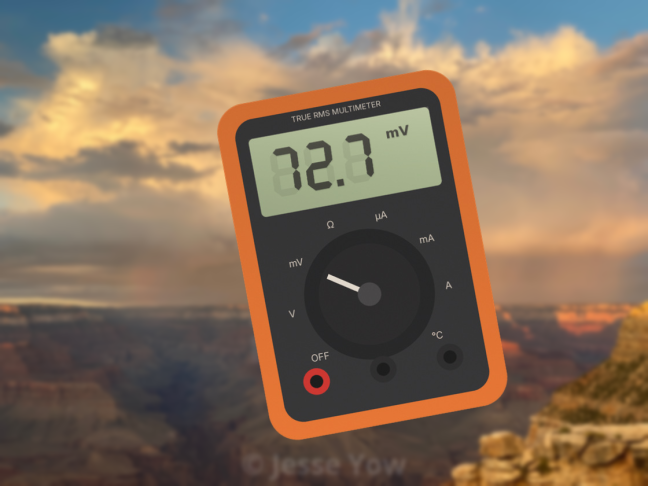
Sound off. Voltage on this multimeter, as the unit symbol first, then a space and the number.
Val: mV 72.7
